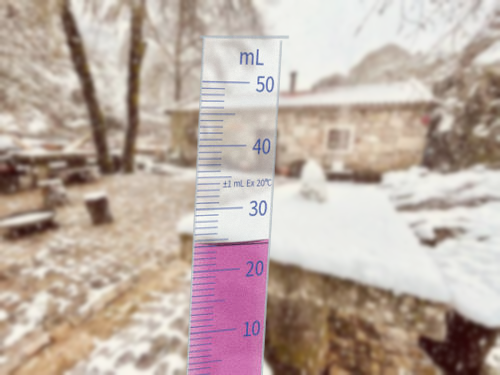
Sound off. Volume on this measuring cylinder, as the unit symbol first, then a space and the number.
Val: mL 24
